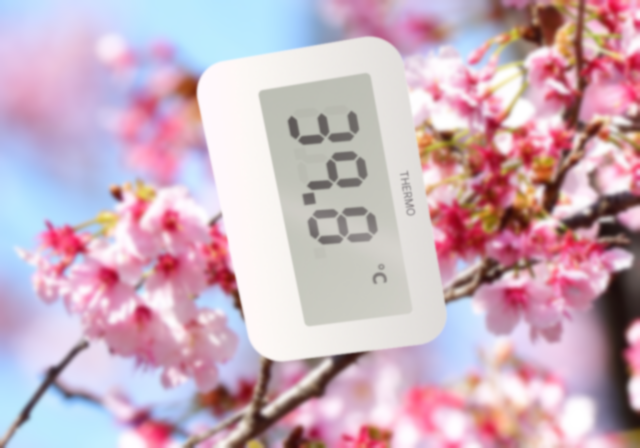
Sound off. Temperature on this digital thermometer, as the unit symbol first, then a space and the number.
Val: °C 39.8
